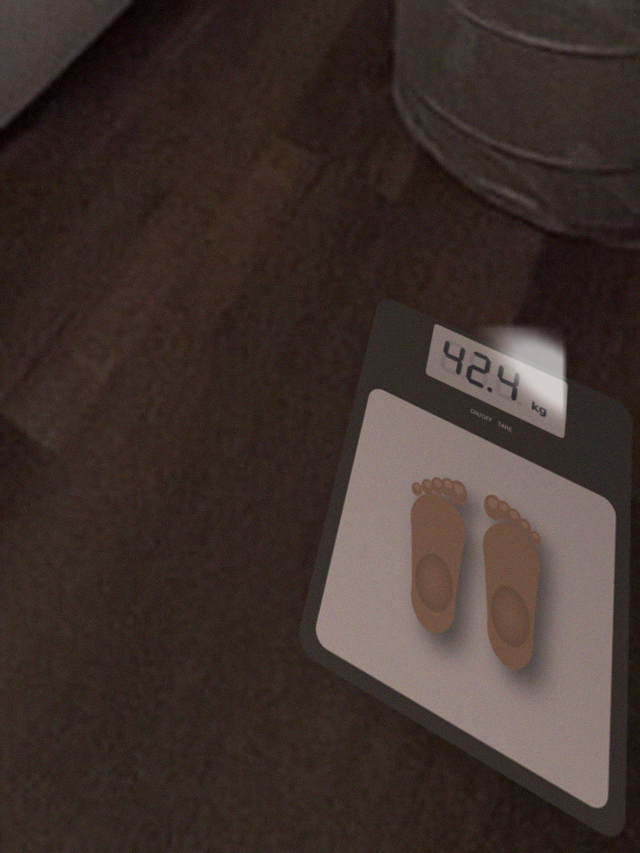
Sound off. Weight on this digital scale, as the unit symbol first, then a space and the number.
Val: kg 42.4
